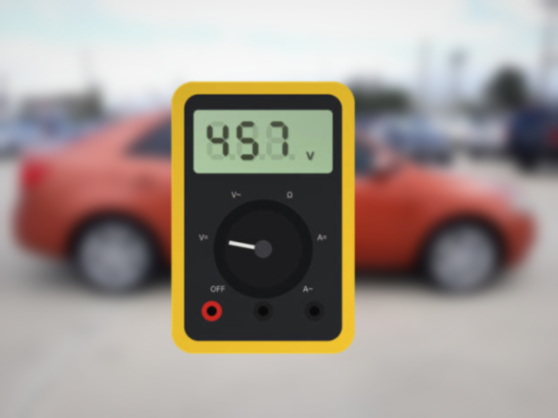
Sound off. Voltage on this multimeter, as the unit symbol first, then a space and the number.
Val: V 457
